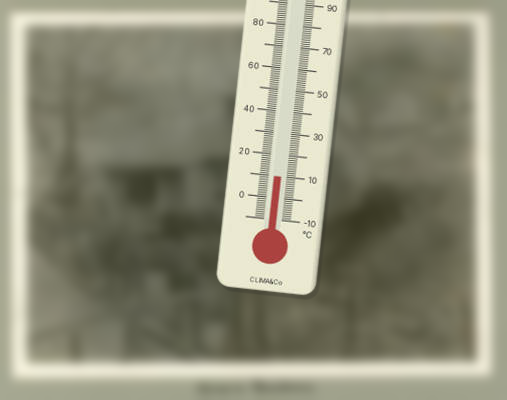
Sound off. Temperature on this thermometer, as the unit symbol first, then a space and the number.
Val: °C 10
